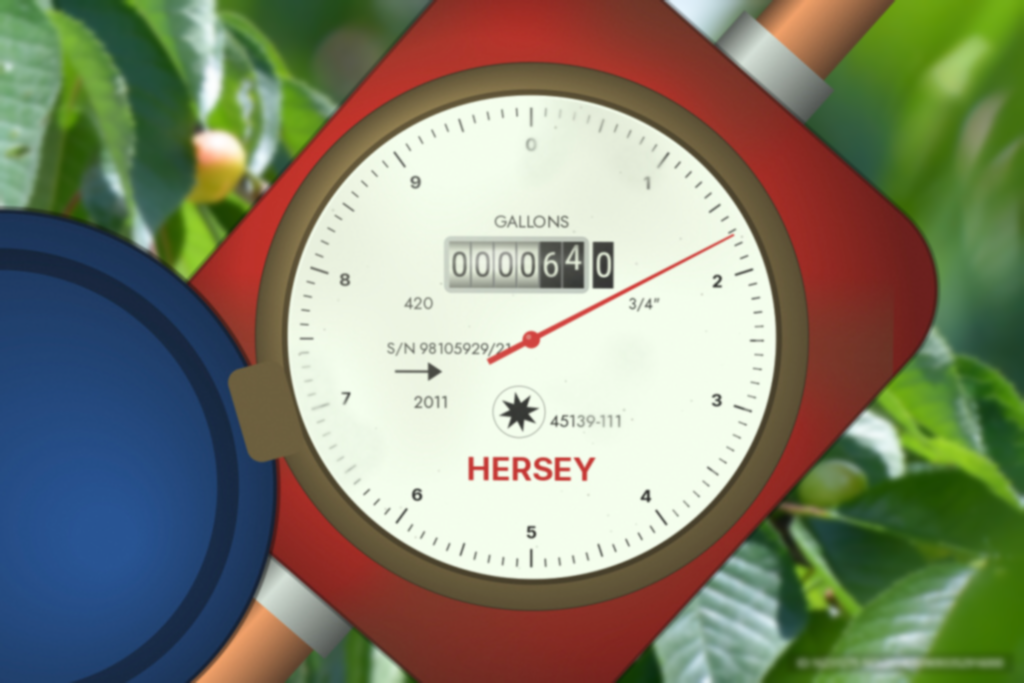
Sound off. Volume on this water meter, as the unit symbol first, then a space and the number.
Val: gal 641.7
